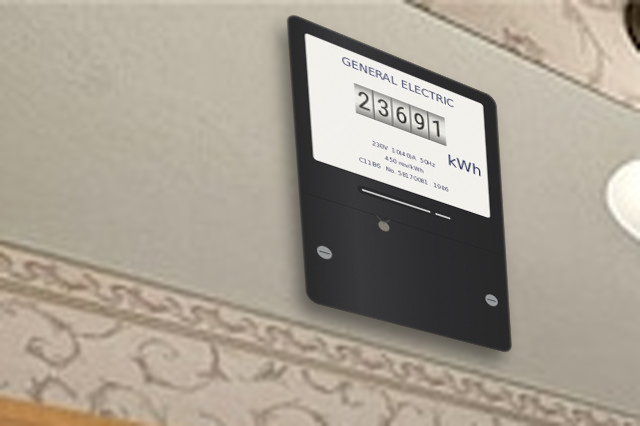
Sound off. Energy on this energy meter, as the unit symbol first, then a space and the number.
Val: kWh 23691
